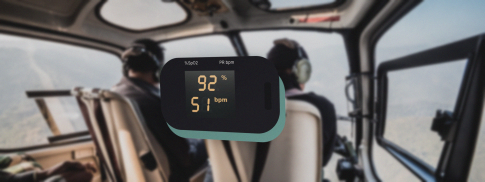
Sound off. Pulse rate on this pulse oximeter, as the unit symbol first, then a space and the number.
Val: bpm 51
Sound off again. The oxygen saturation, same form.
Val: % 92
